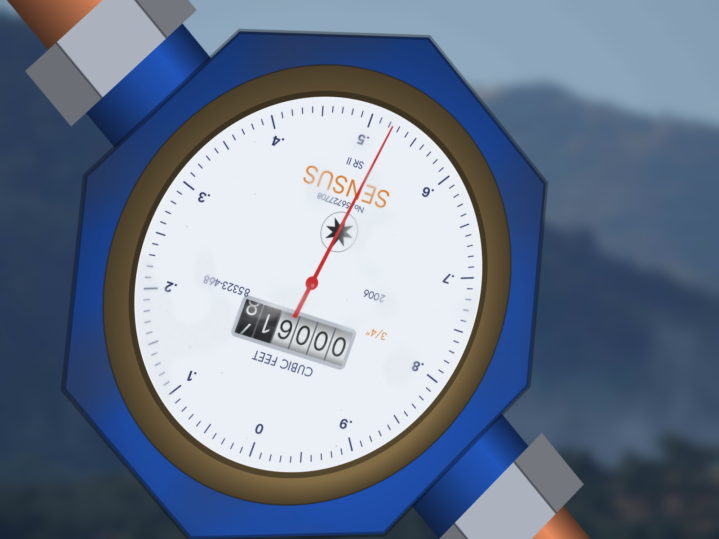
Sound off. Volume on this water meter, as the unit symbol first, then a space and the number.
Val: ft³ 617.52
